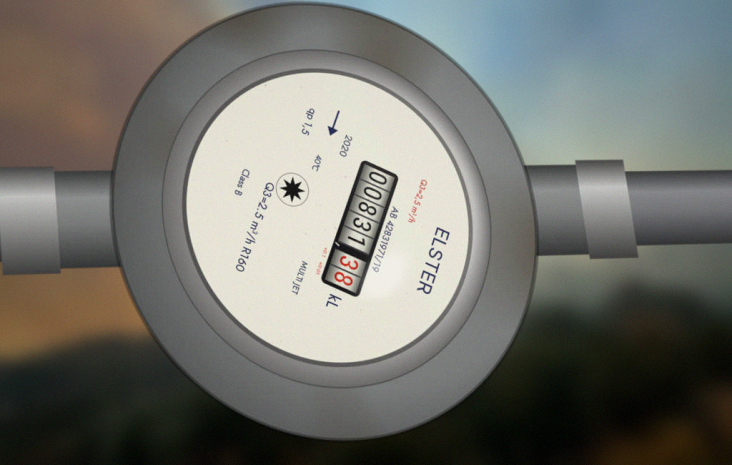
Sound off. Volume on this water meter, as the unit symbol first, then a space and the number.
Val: kL 831.38
